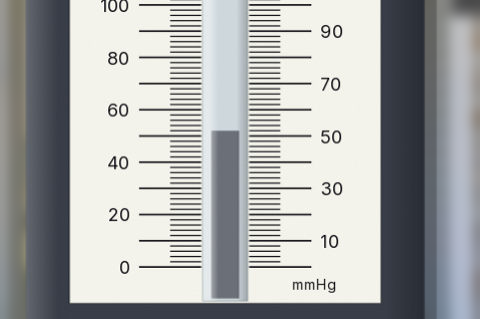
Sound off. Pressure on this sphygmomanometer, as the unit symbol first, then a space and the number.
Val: mmHg 52
